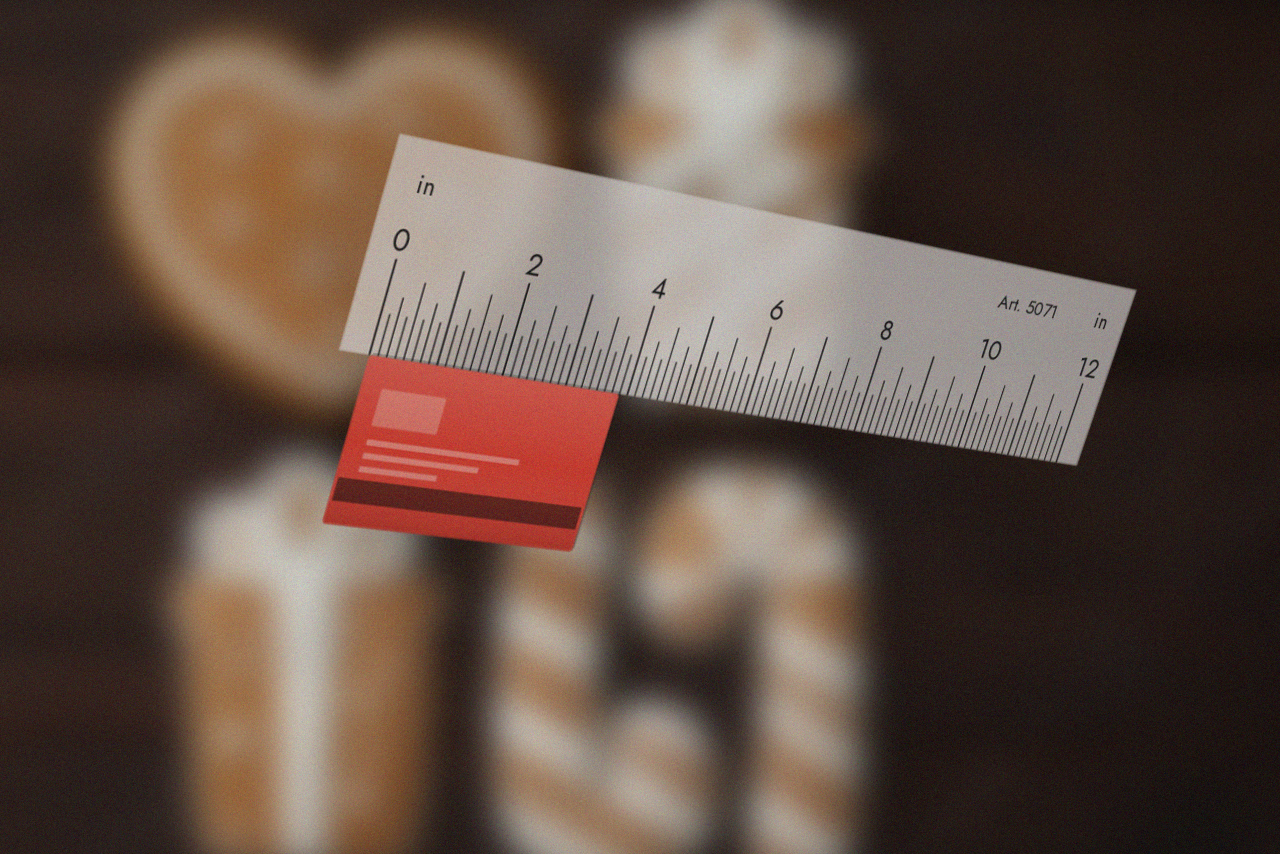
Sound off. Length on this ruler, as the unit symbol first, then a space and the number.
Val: in 3.875
